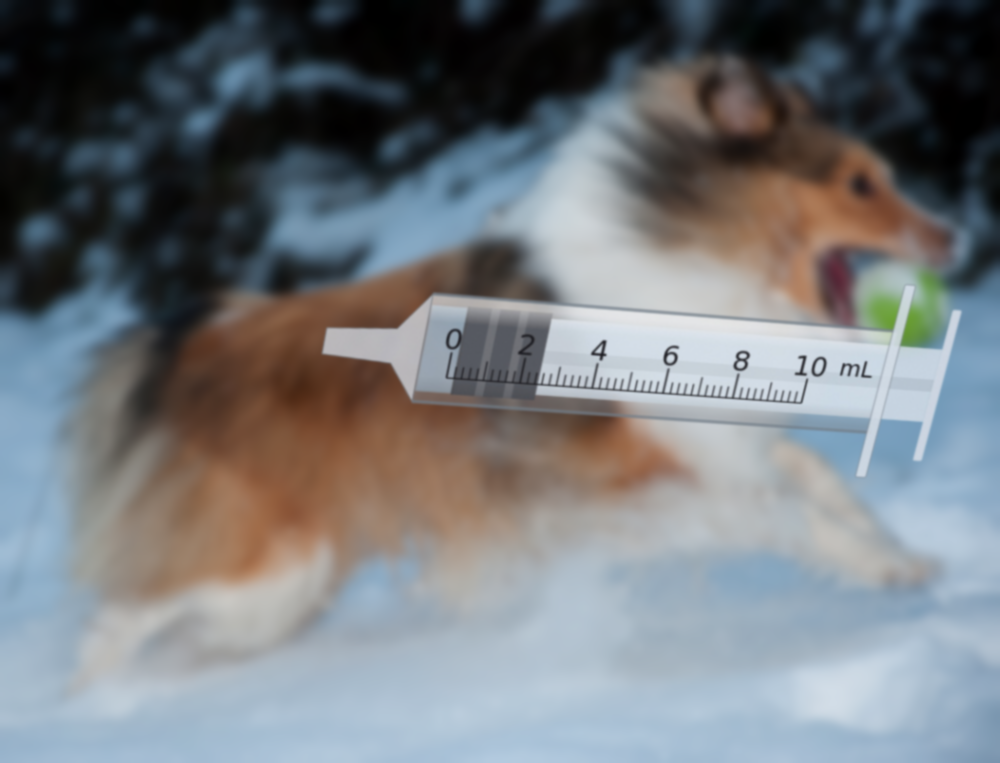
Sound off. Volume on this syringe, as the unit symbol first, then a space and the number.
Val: mL 0.2
